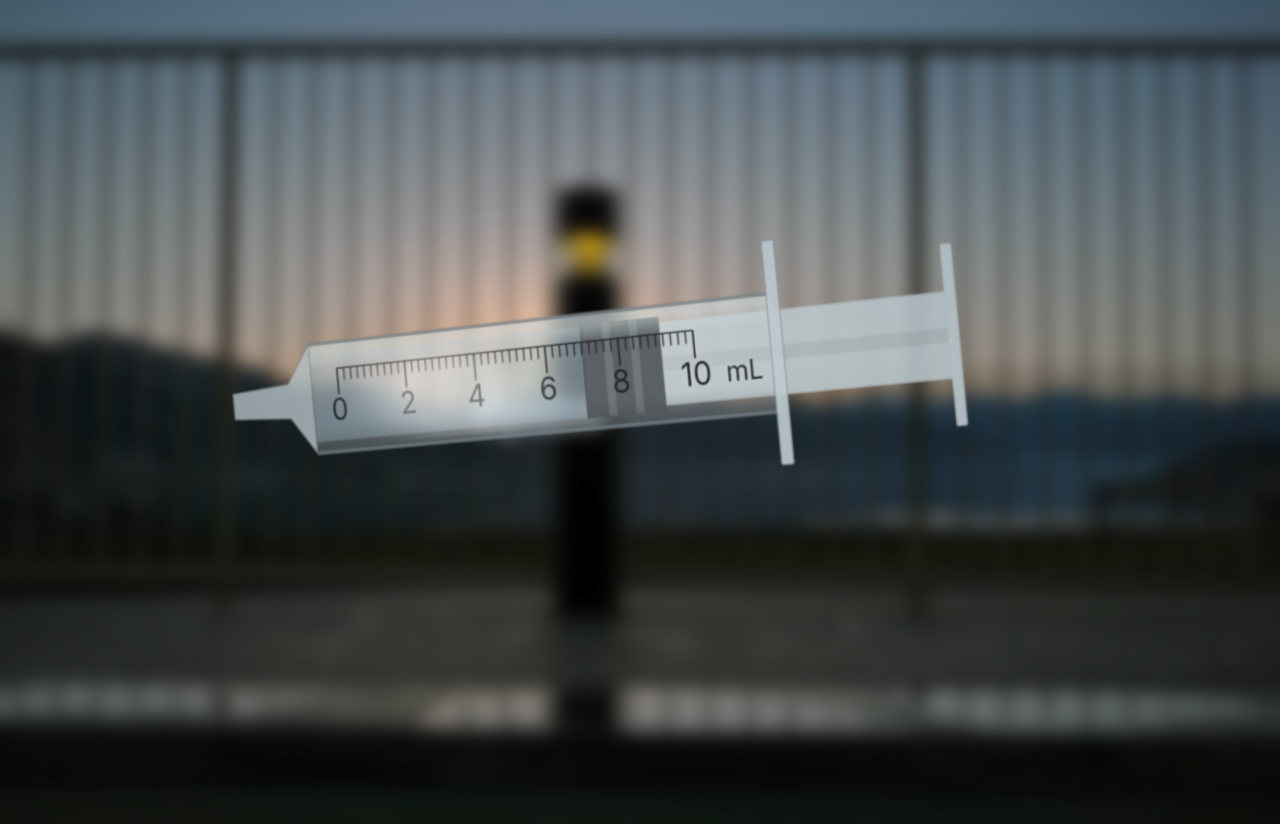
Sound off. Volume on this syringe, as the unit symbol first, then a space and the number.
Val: mL 7
